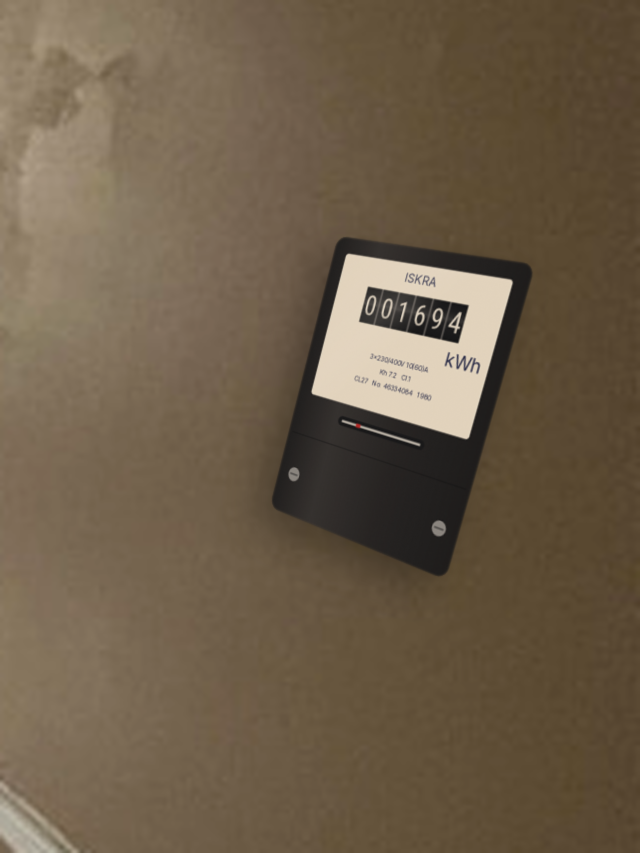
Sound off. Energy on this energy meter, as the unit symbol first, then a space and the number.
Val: kWh 1694
